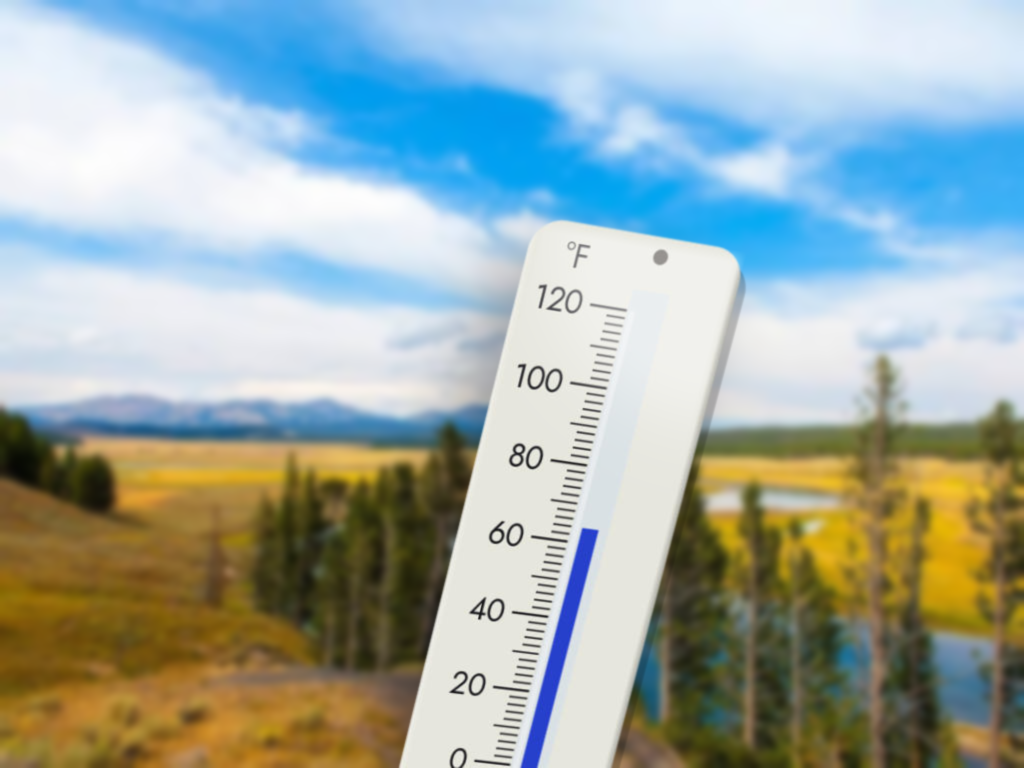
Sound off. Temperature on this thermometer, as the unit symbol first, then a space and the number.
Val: °F 64
